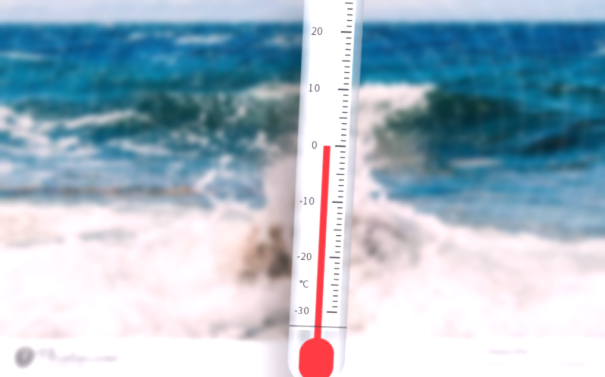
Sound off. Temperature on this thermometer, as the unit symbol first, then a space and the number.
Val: °C 0
